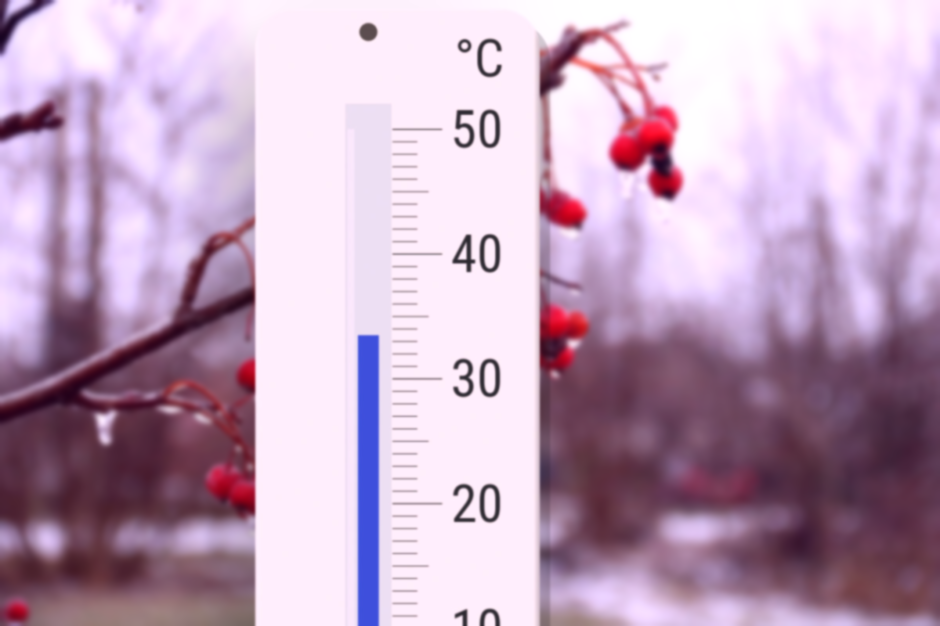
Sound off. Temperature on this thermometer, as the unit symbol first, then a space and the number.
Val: °C 33.5
